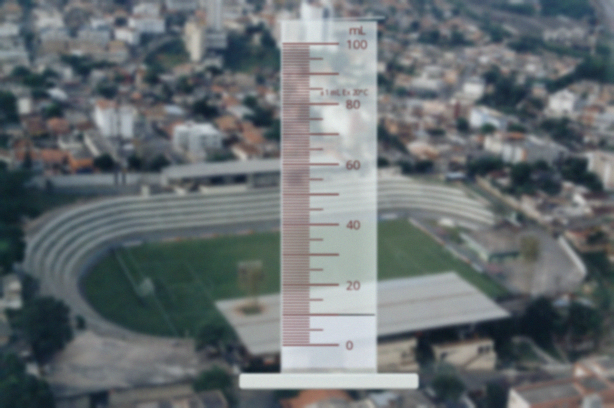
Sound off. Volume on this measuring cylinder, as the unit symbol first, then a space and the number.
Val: mL 10
